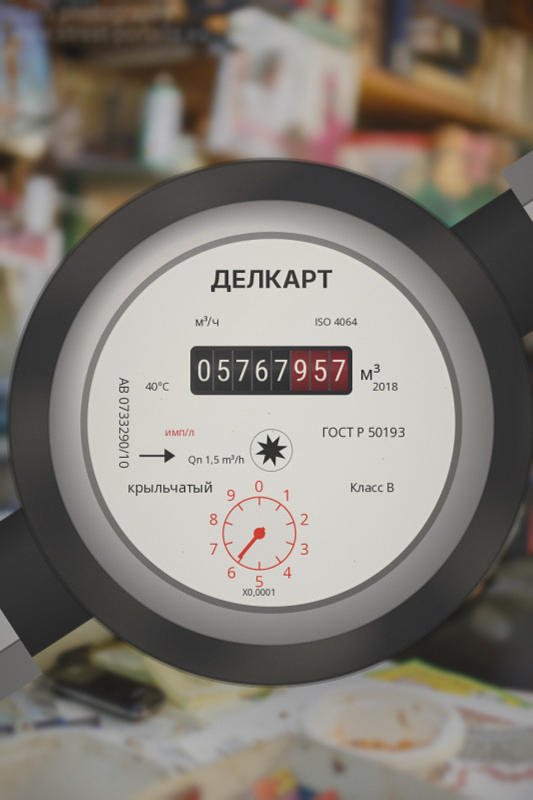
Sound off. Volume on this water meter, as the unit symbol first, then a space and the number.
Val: m³ 5767.9576
